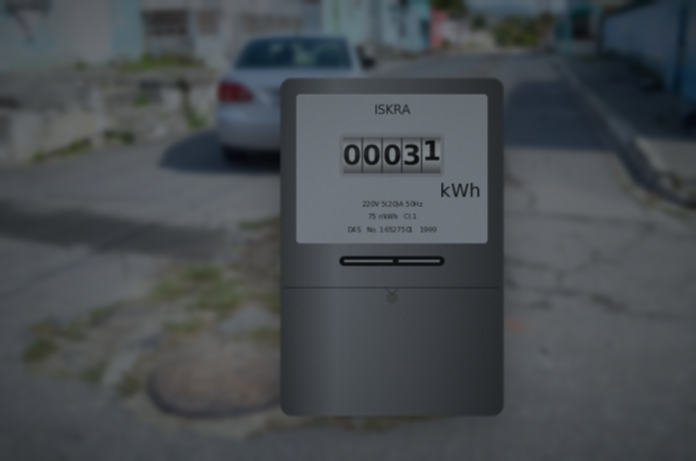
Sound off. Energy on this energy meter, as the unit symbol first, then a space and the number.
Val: kWh 31
